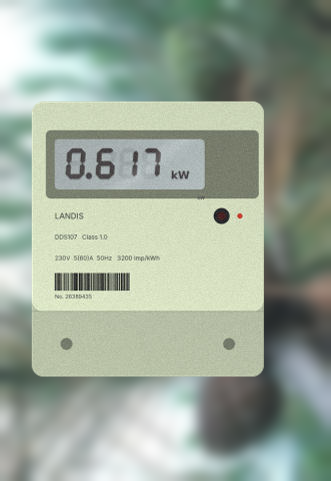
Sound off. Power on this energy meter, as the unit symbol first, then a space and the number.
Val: kW 0.617
